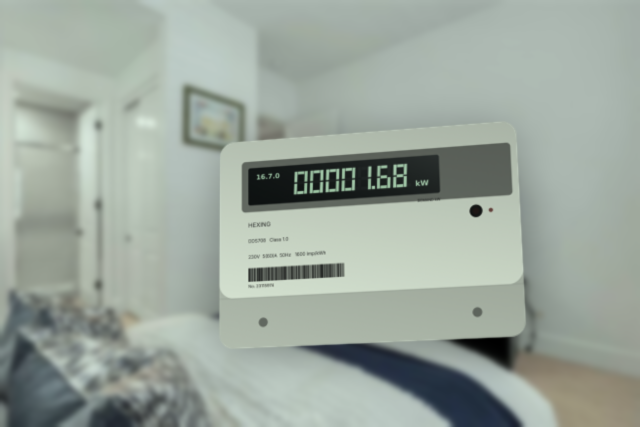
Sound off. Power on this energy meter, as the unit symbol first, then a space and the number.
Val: kW 1.68
